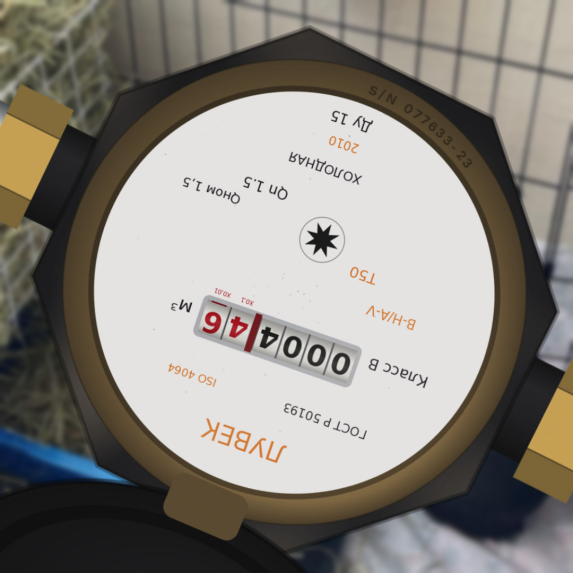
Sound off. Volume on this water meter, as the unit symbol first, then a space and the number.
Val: m³ 4.46
